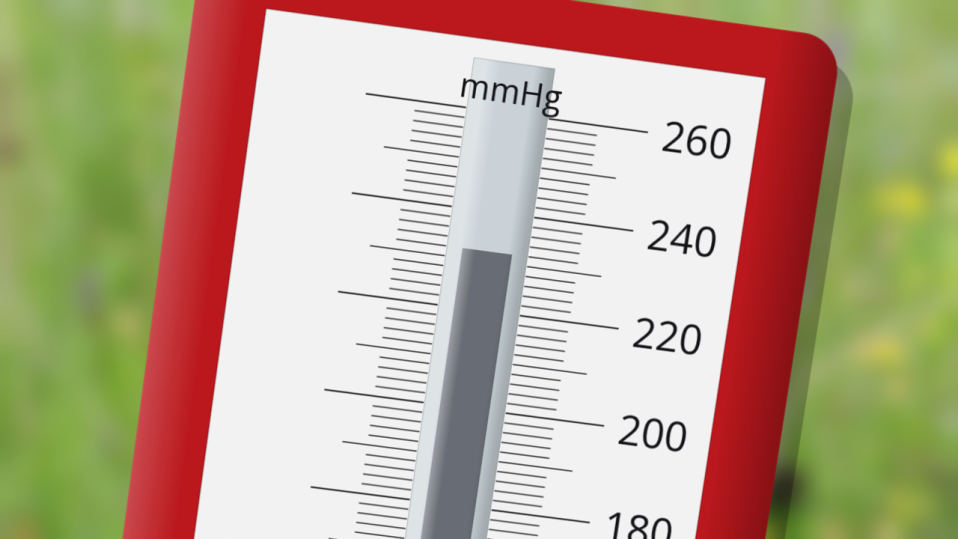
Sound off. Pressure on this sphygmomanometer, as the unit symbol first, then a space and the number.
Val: mmHg 232
